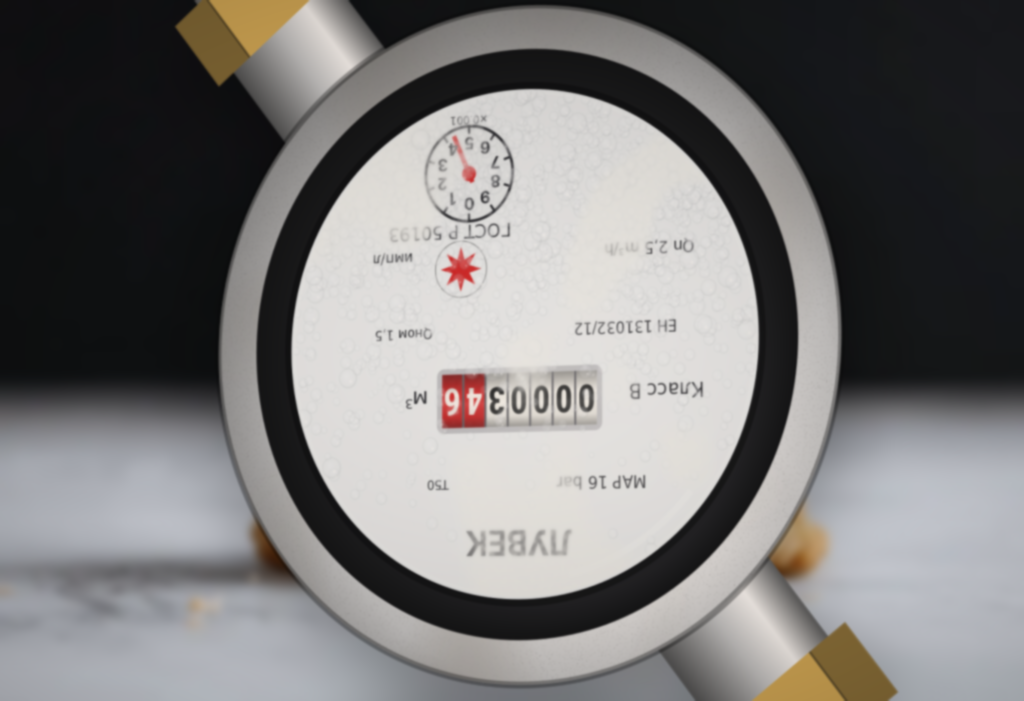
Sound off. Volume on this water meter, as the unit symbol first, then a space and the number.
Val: m³ 3.464
